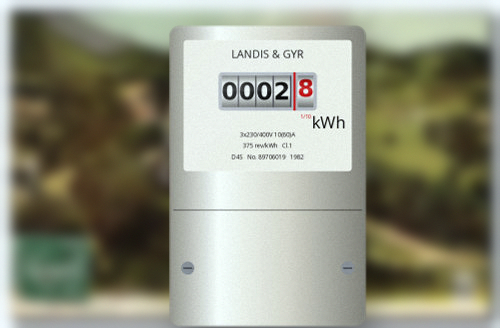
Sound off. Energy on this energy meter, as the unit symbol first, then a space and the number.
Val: kWh 2.8
